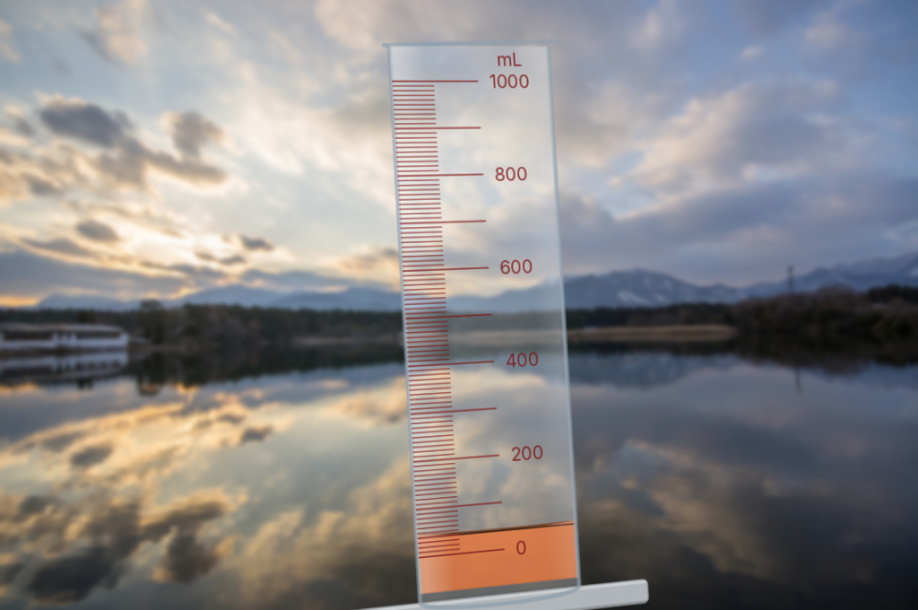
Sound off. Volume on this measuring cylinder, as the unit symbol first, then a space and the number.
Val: mL 40
